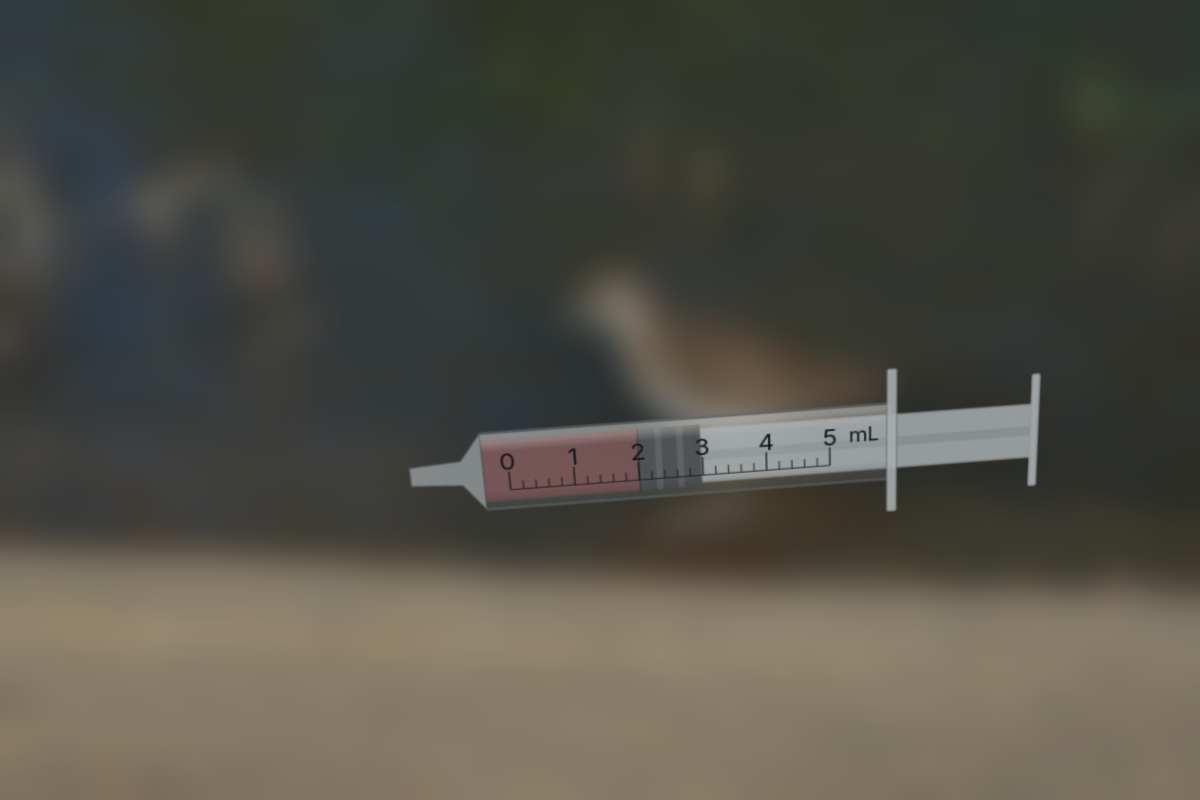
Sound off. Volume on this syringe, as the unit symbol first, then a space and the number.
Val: mL 2
